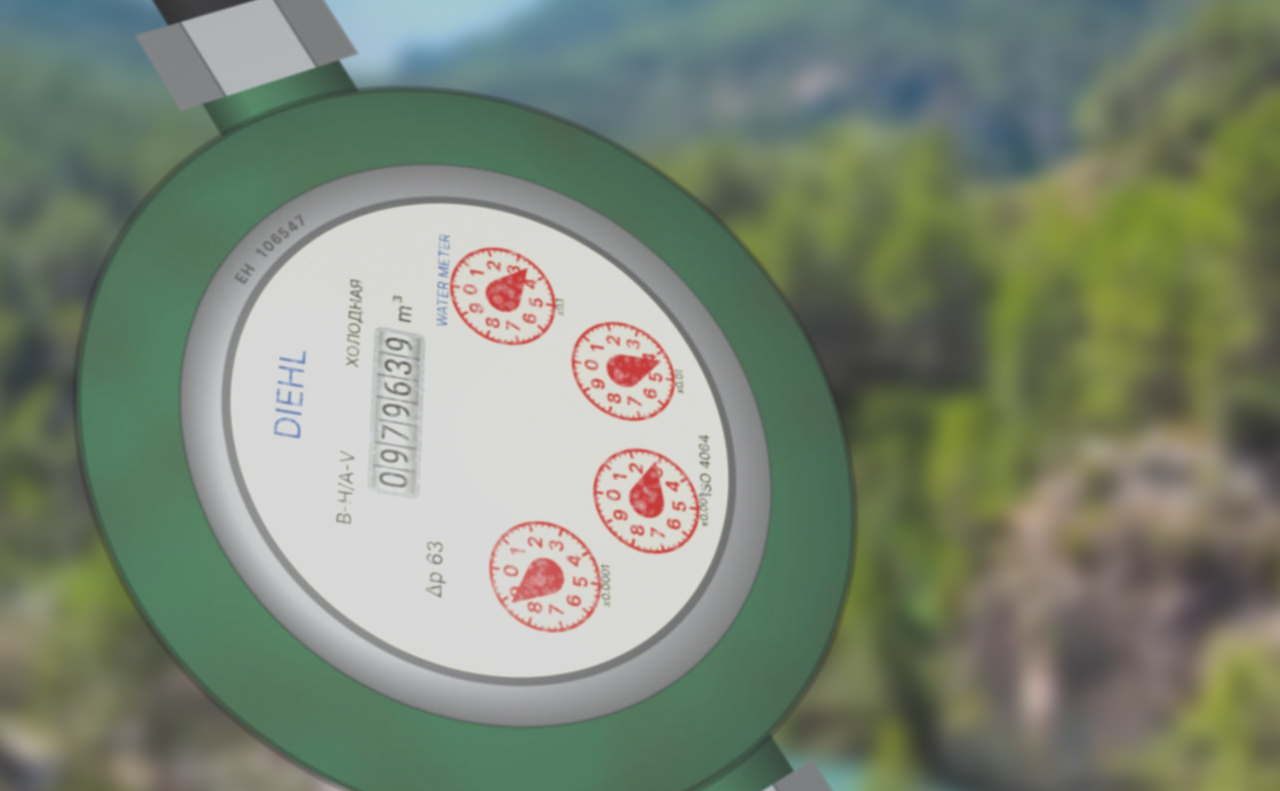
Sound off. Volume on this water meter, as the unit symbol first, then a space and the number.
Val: m³ 979639.3428
